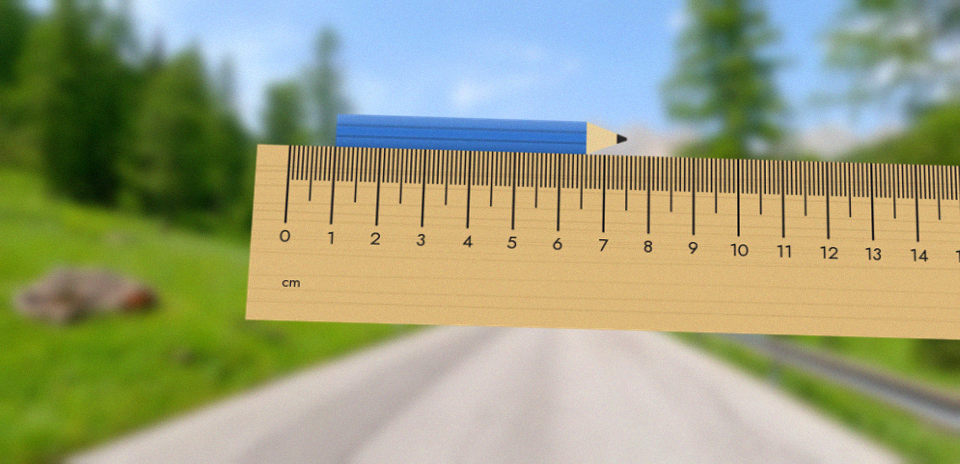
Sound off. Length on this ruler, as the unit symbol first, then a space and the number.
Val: cm 6.5
